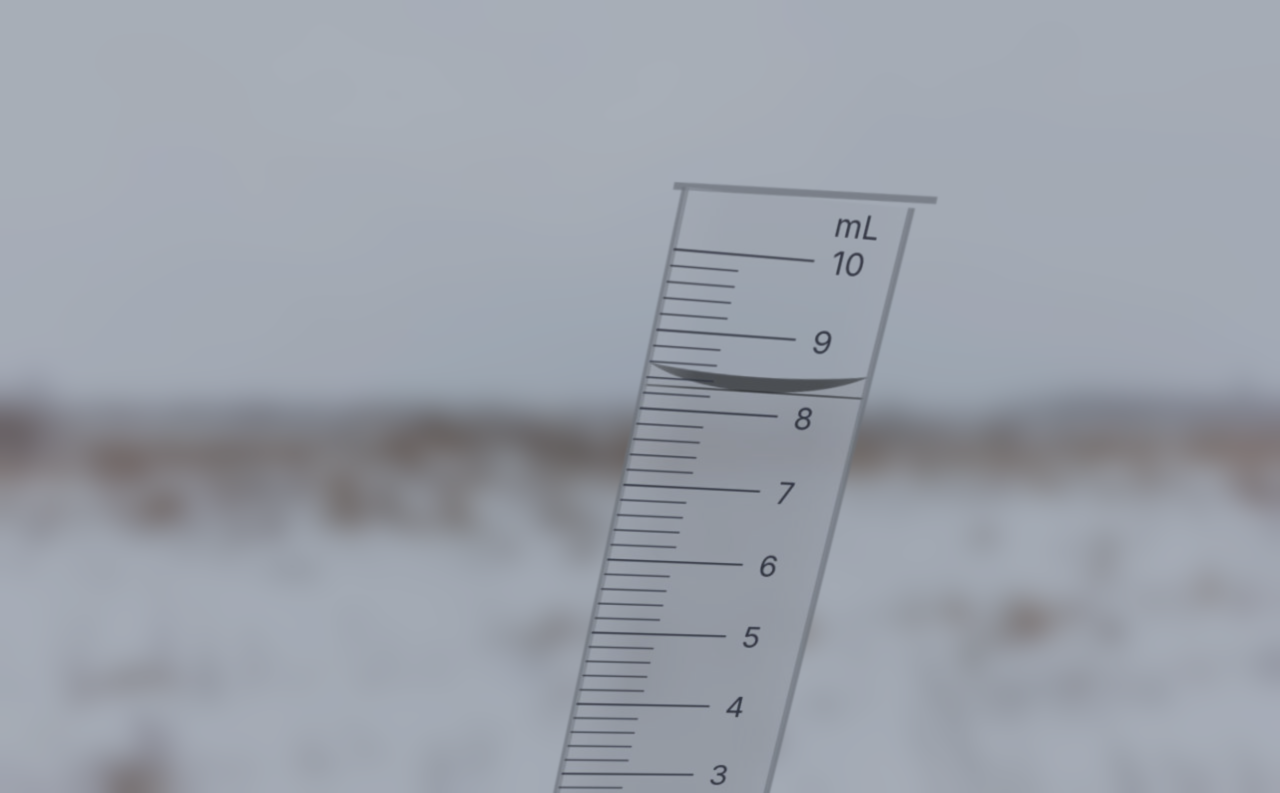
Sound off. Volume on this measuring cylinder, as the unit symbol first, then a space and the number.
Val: mL 8.3
